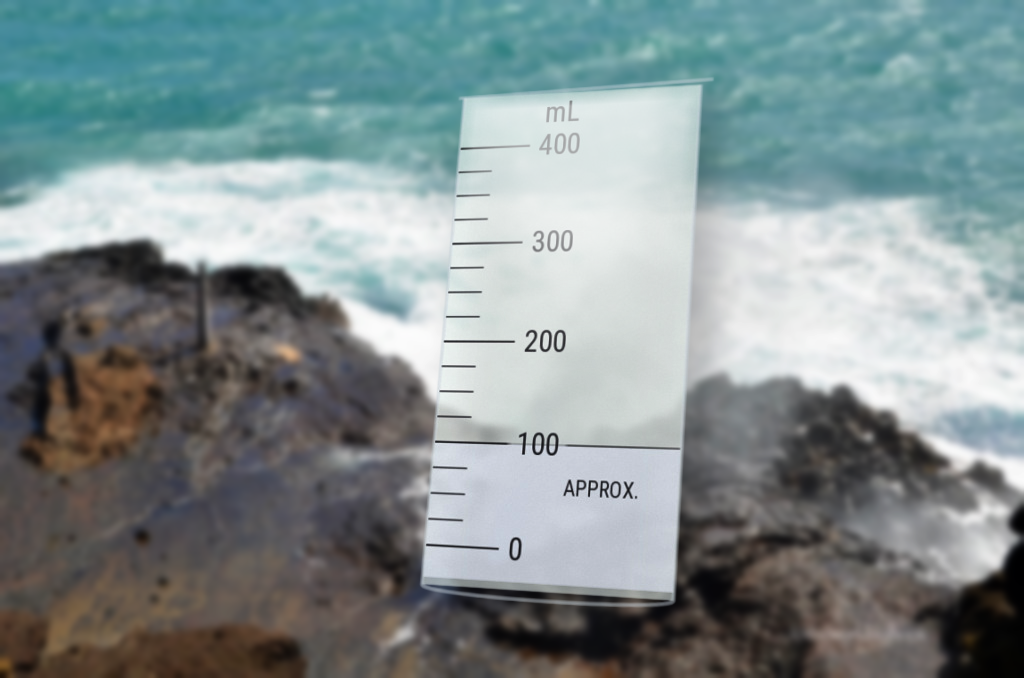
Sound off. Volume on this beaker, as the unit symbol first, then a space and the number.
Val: mL 100
